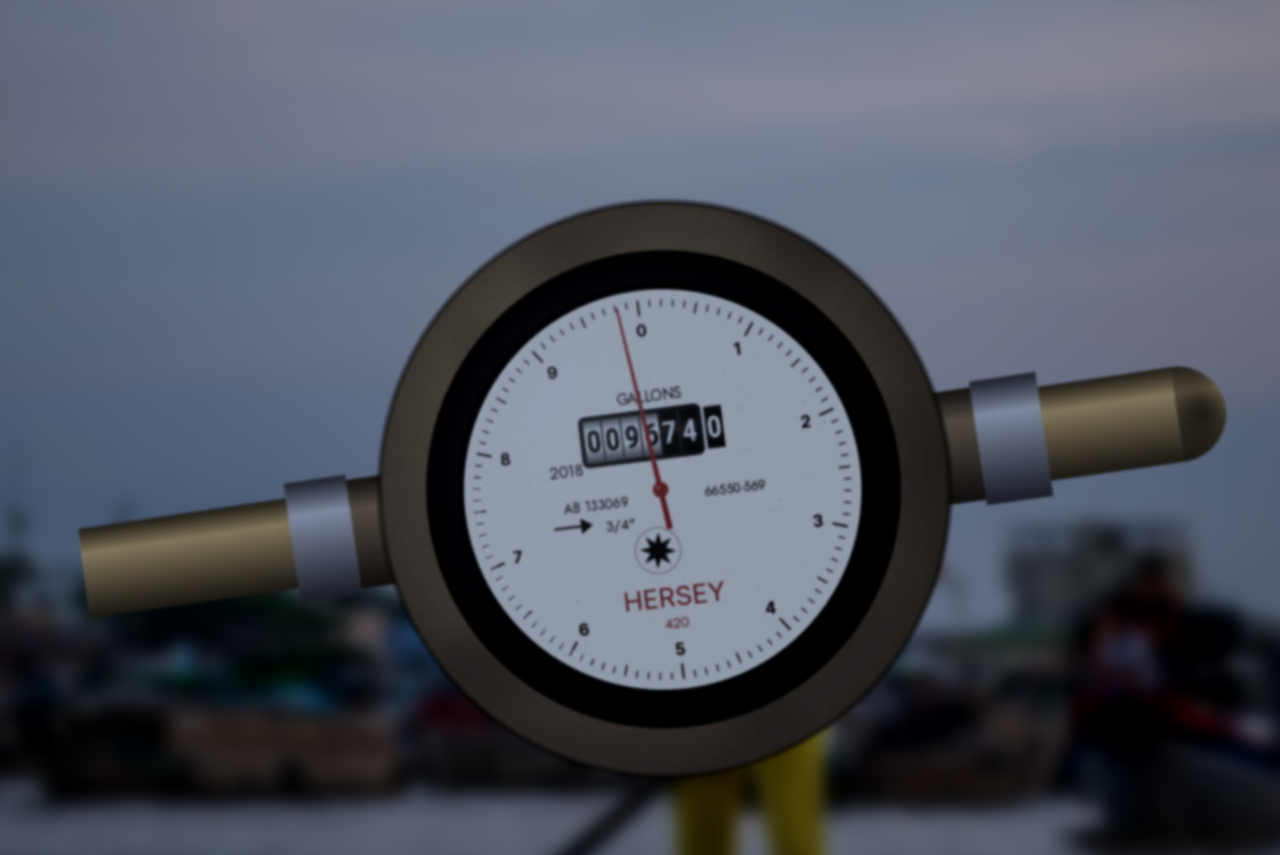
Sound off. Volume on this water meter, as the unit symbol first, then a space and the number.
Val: gal 96739.8
